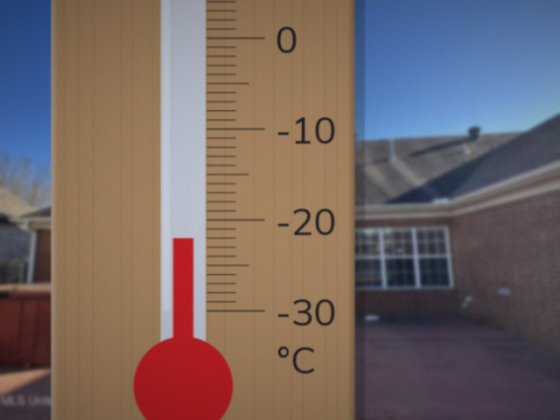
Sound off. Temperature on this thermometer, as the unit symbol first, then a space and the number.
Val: °C -22
